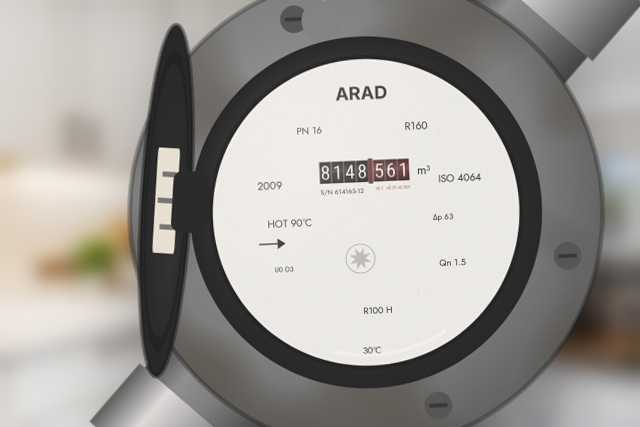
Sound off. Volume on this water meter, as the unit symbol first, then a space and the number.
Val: m³ 8148.561
